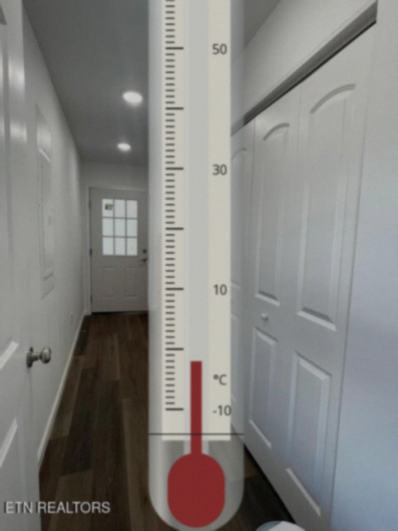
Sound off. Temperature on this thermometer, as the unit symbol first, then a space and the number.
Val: °C -2
